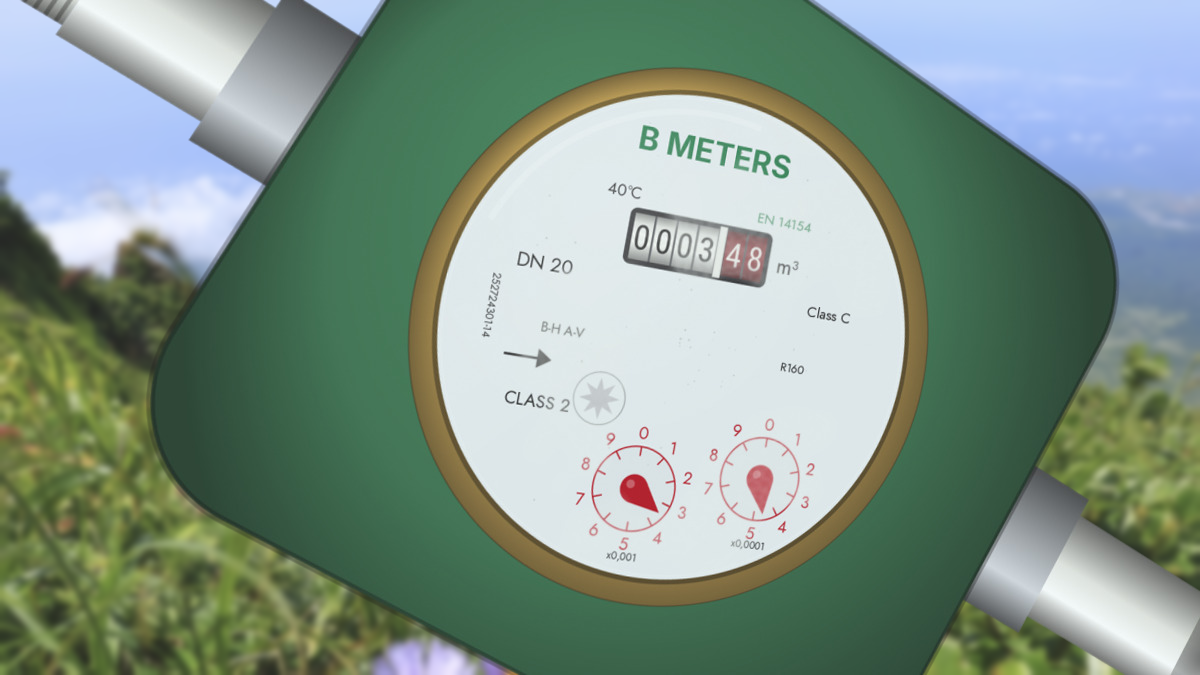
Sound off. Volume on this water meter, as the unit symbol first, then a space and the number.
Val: m³ 3.4834
